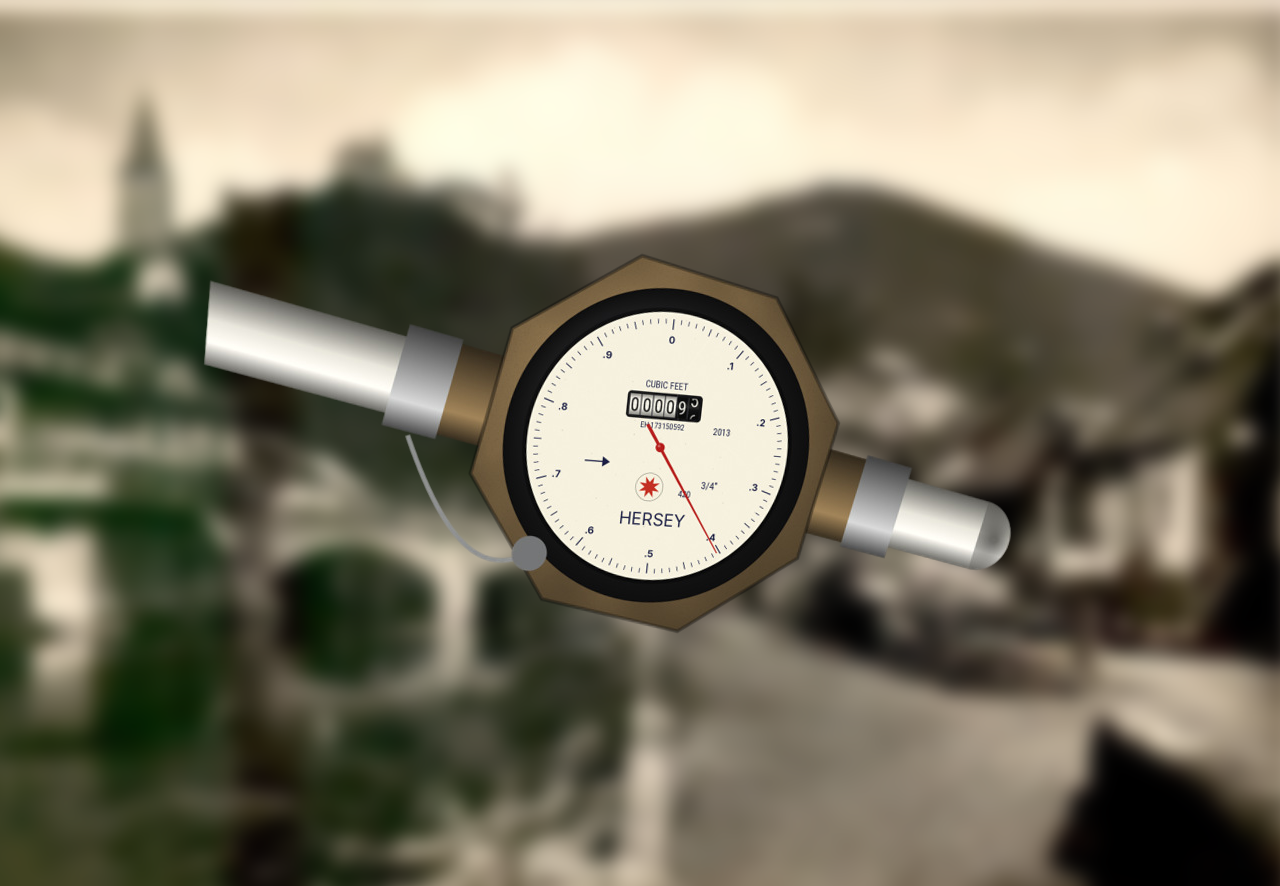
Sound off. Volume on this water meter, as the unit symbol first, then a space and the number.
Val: ft³ 95.40
